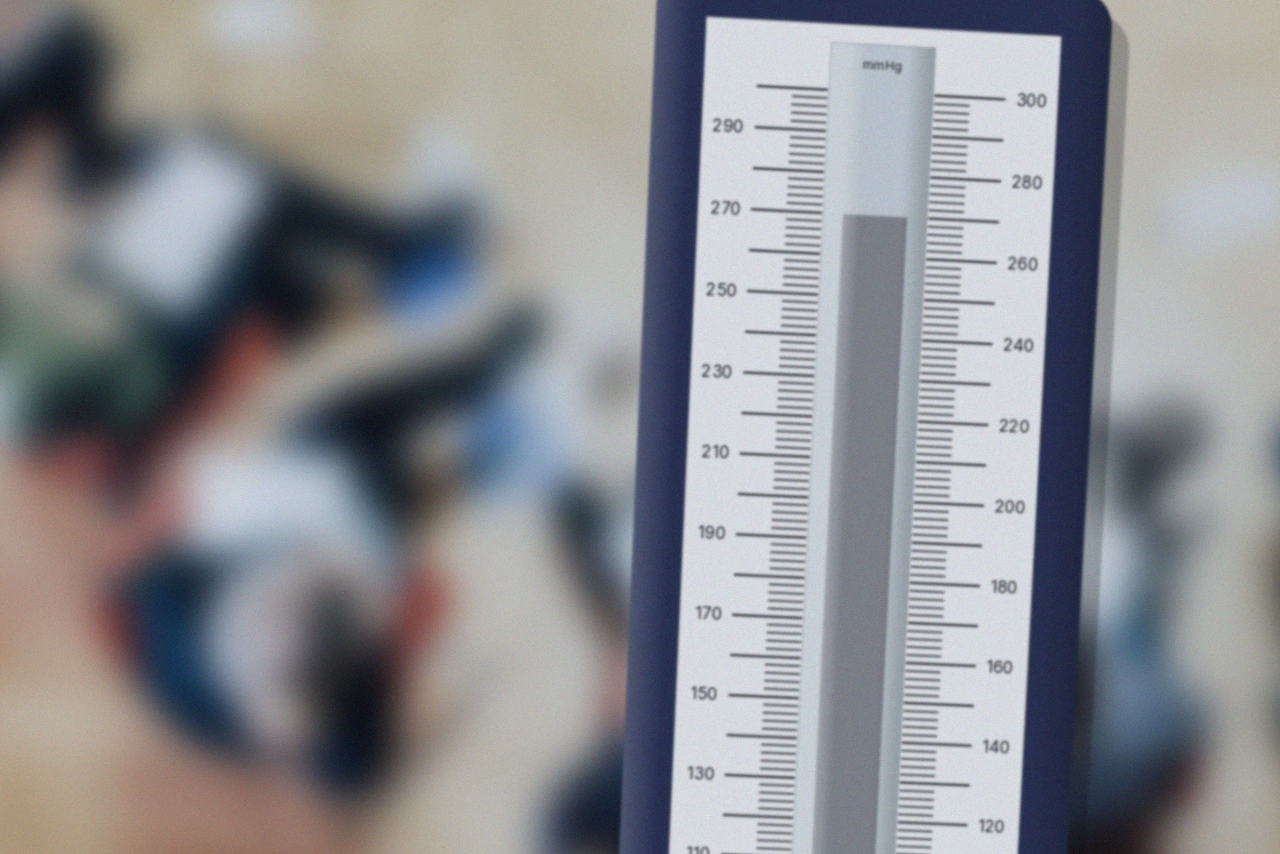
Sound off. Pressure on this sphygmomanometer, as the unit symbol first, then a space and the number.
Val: mmHg 270
